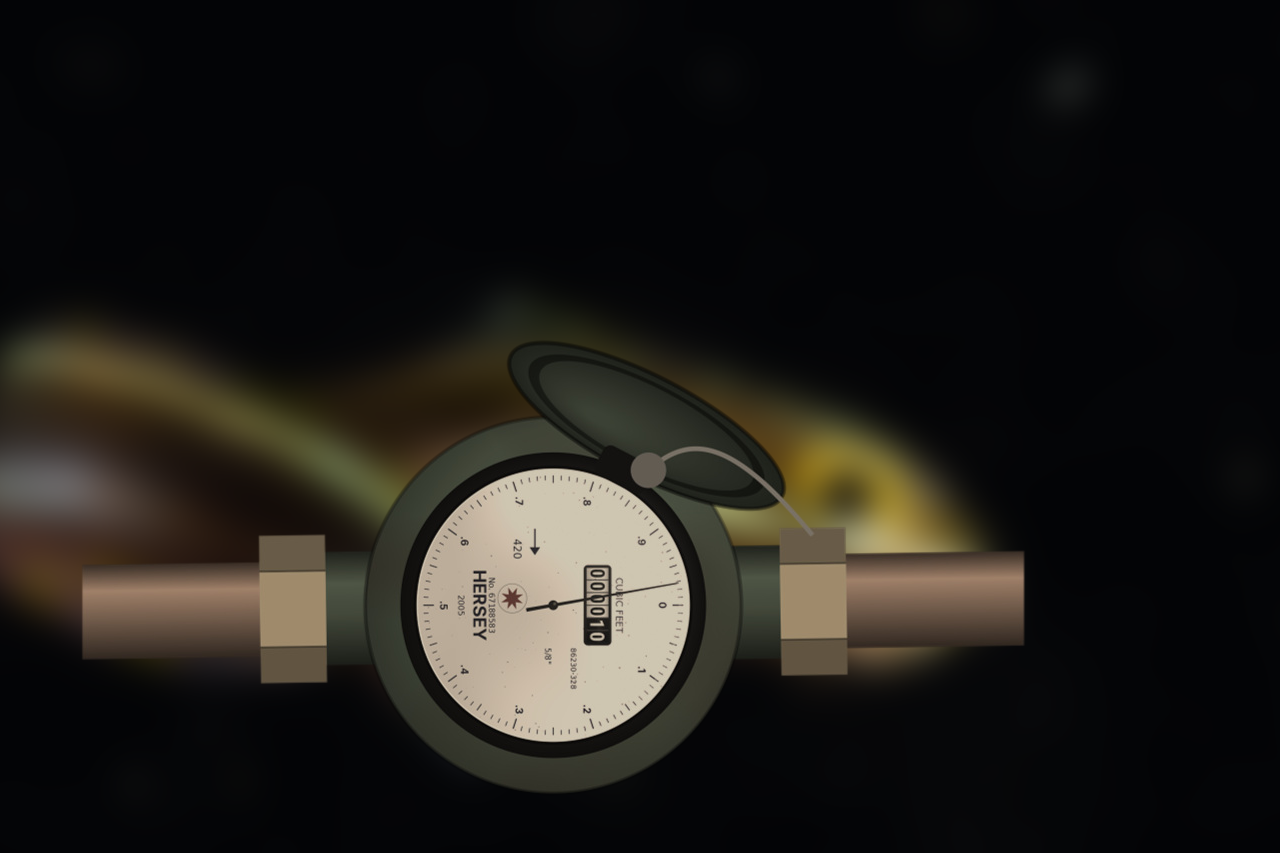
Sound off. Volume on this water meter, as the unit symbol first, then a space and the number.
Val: ft³ 9.97
